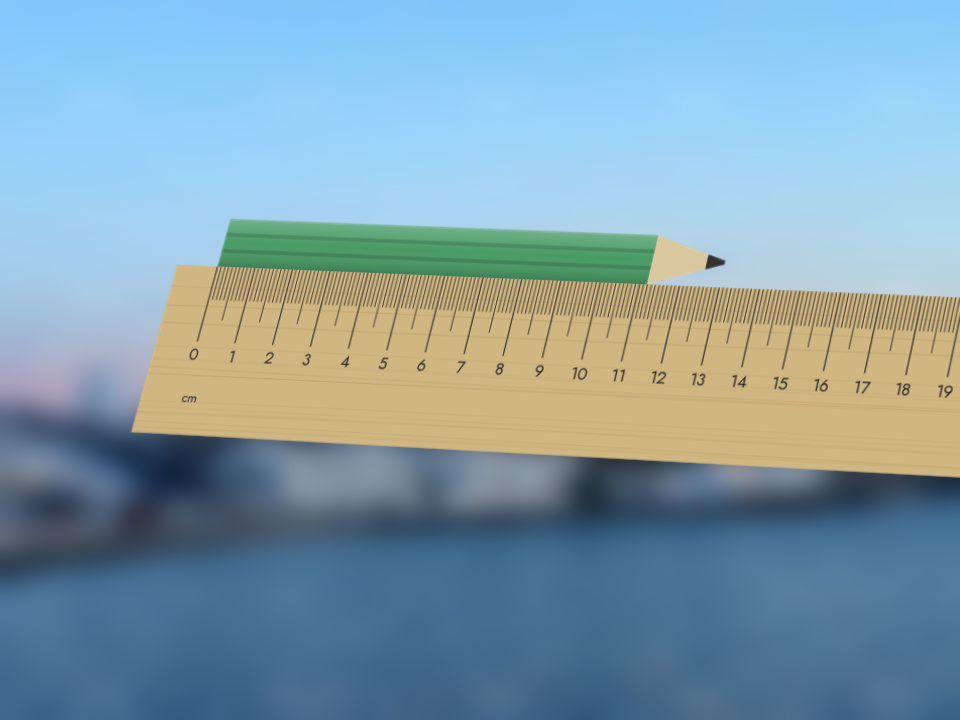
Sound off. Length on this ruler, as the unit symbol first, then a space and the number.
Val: cm 13
